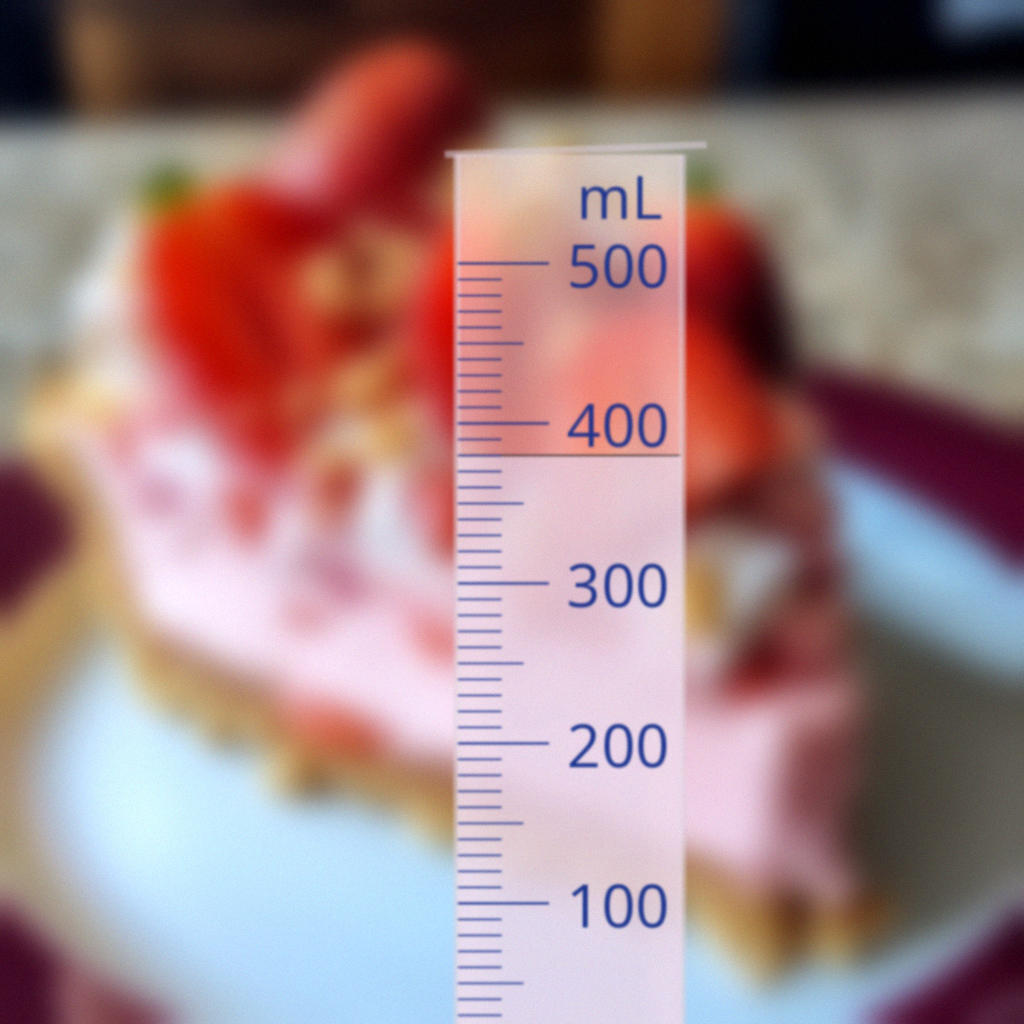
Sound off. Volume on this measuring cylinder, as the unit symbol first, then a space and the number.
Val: mL 380
